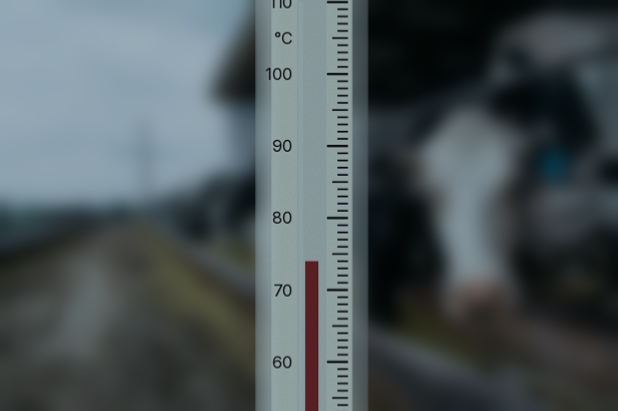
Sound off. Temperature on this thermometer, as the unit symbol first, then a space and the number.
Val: °C 74
